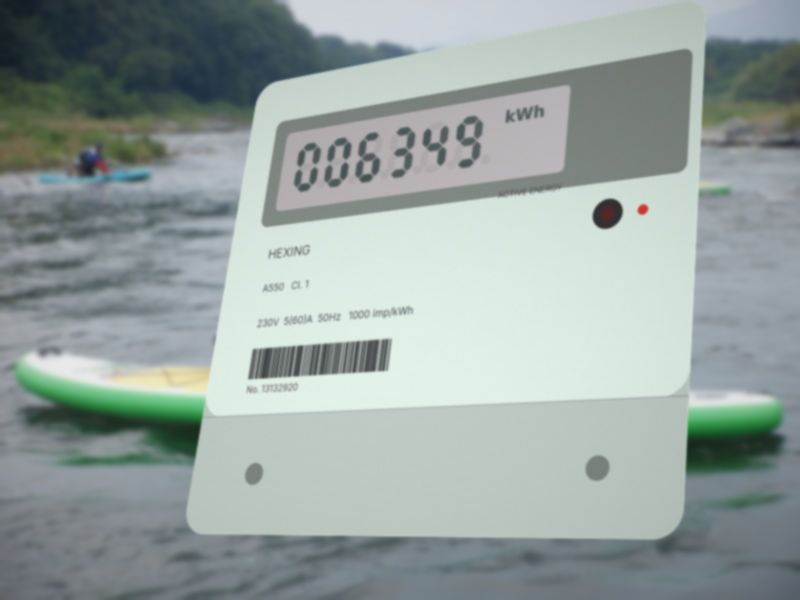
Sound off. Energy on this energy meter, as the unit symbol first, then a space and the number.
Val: kWh 6349
